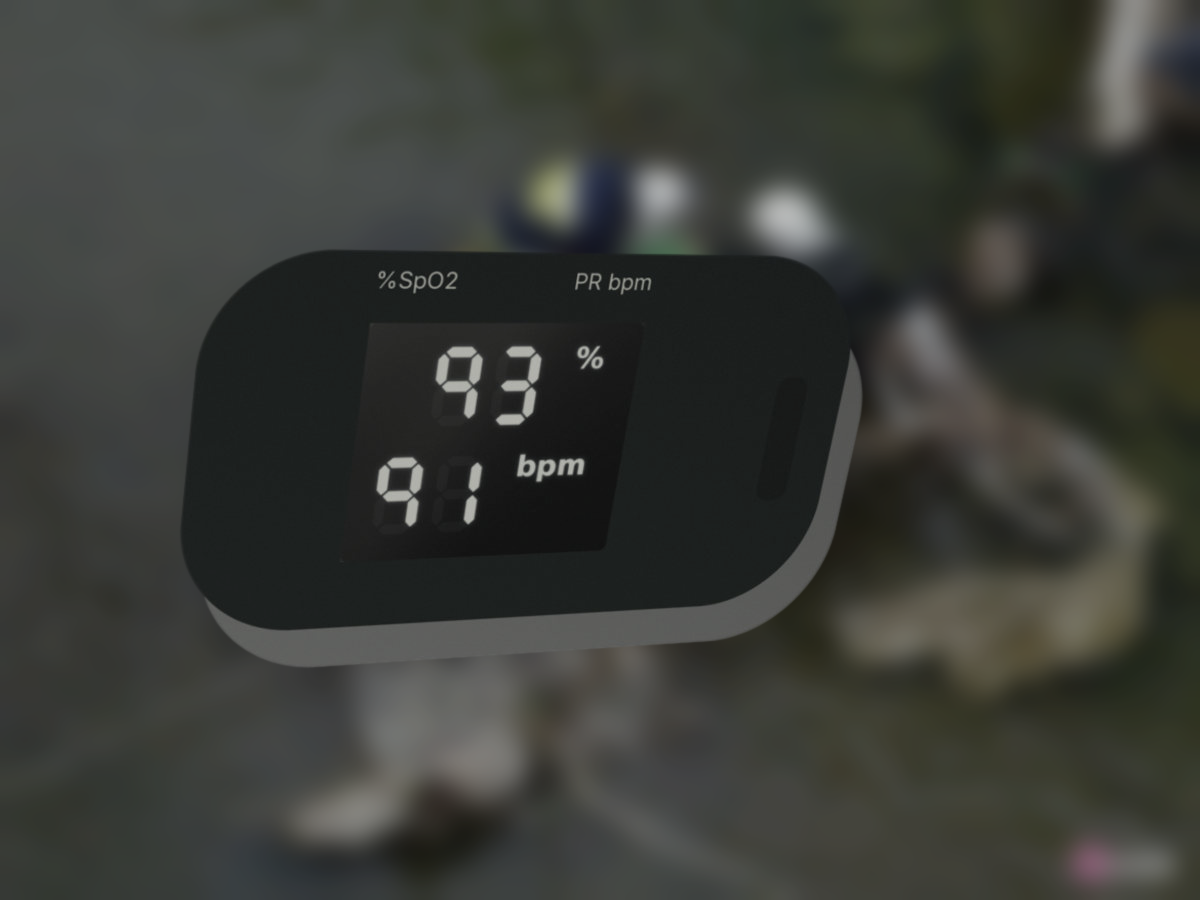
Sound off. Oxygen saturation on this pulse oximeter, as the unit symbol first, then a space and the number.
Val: % 93
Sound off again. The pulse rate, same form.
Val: bpm 91
